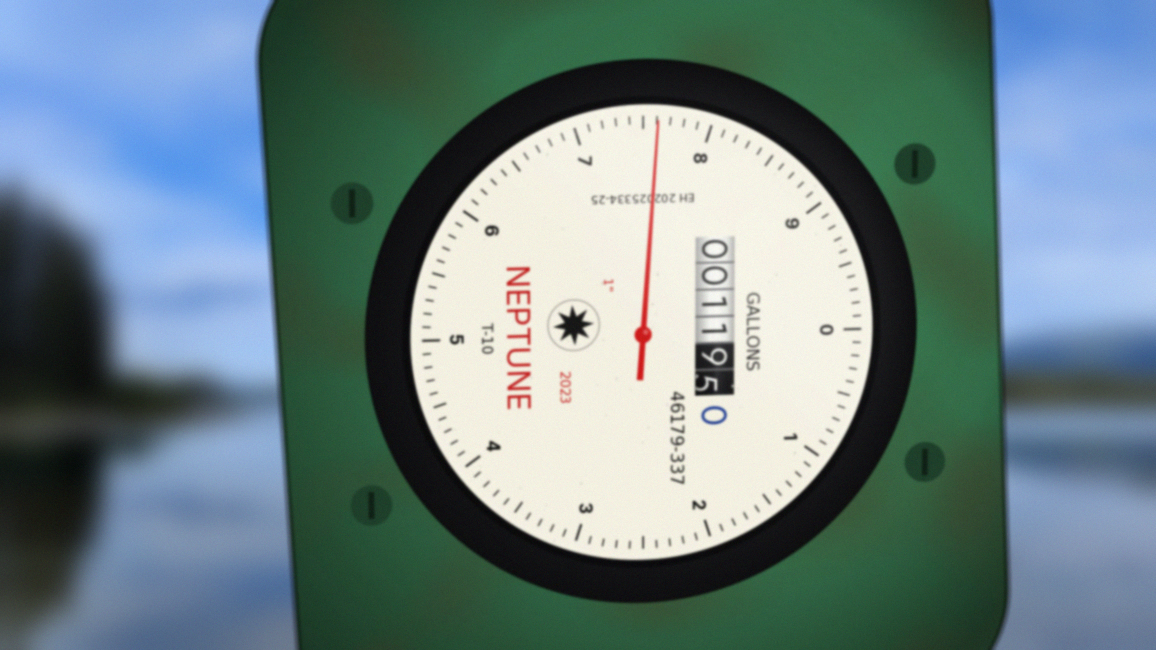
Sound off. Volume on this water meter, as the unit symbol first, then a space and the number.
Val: gal 11947.6
